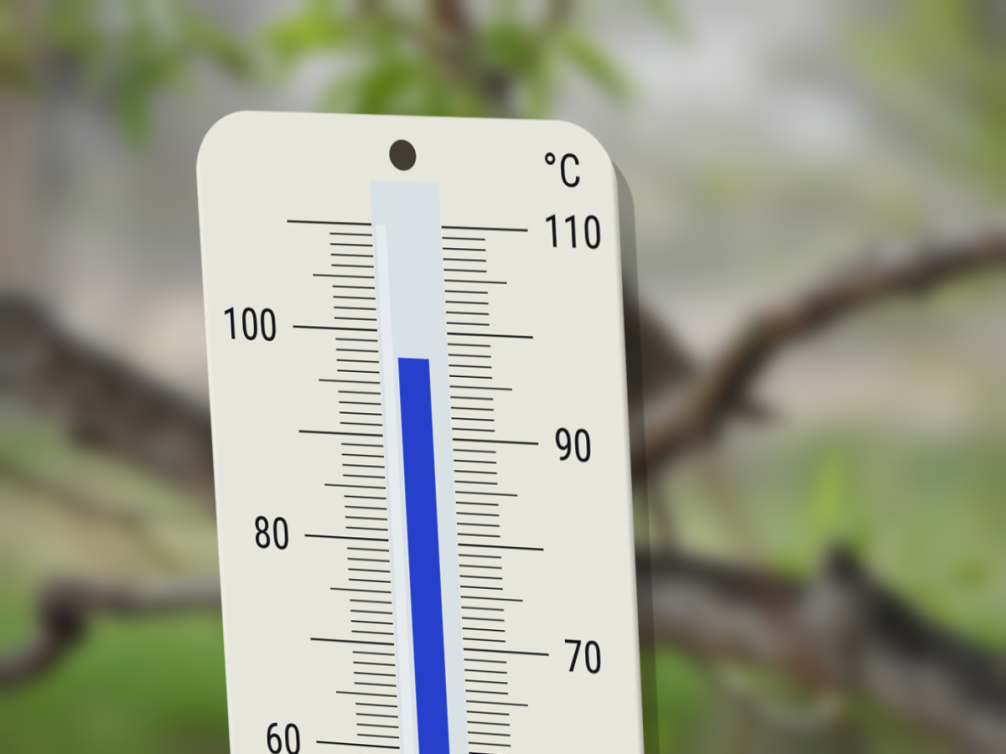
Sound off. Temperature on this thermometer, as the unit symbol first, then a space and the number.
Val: °C 97.5
